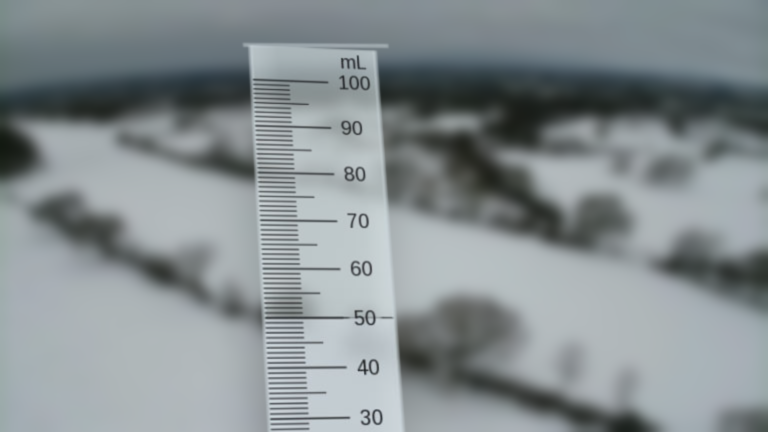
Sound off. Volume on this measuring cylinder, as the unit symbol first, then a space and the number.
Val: mL 50
